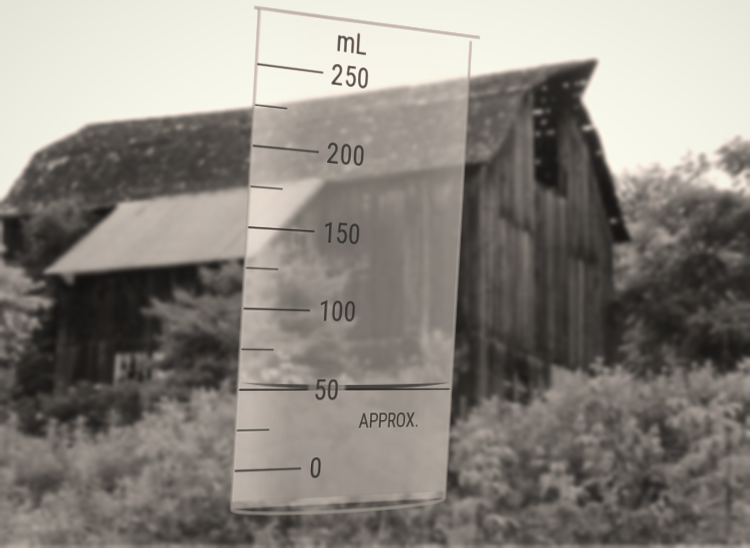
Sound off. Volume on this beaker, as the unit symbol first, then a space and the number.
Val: mL 50
